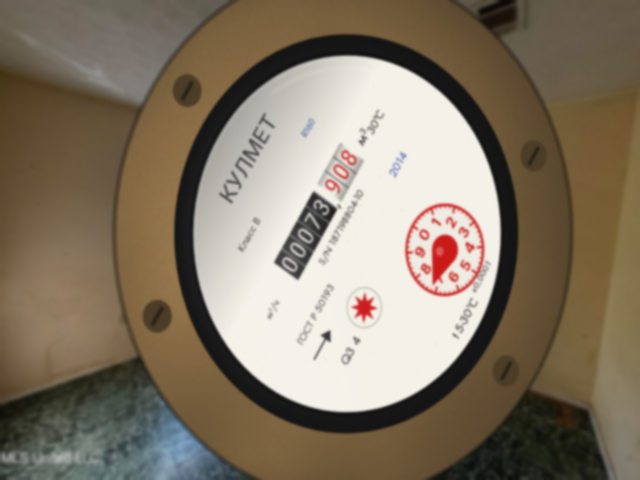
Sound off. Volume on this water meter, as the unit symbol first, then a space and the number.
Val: m³ 73.9087
